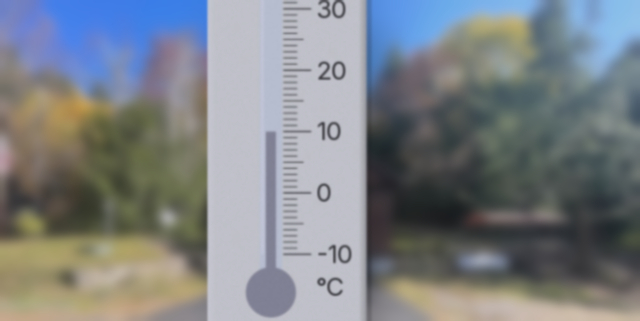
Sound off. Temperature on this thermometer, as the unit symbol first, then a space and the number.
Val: °C 10
